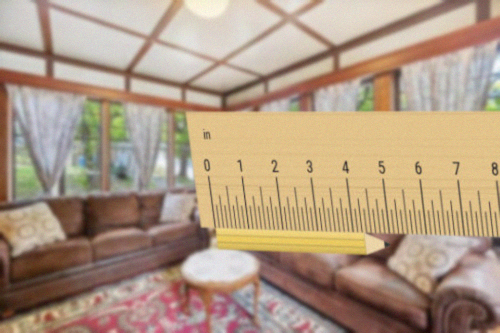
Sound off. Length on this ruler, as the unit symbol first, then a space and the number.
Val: in 5
